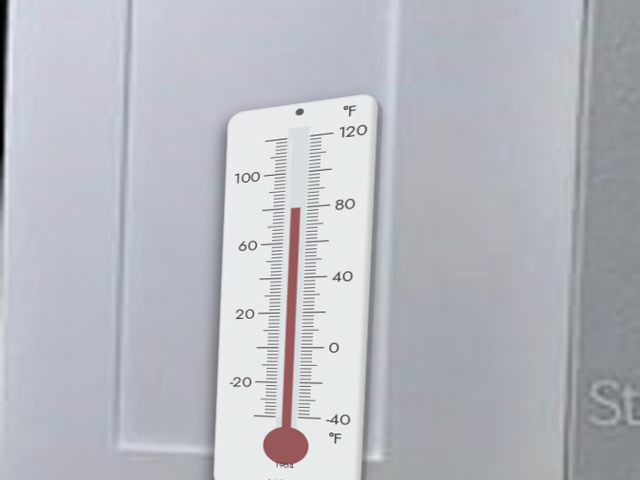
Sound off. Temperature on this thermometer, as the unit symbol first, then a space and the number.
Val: °F 80
